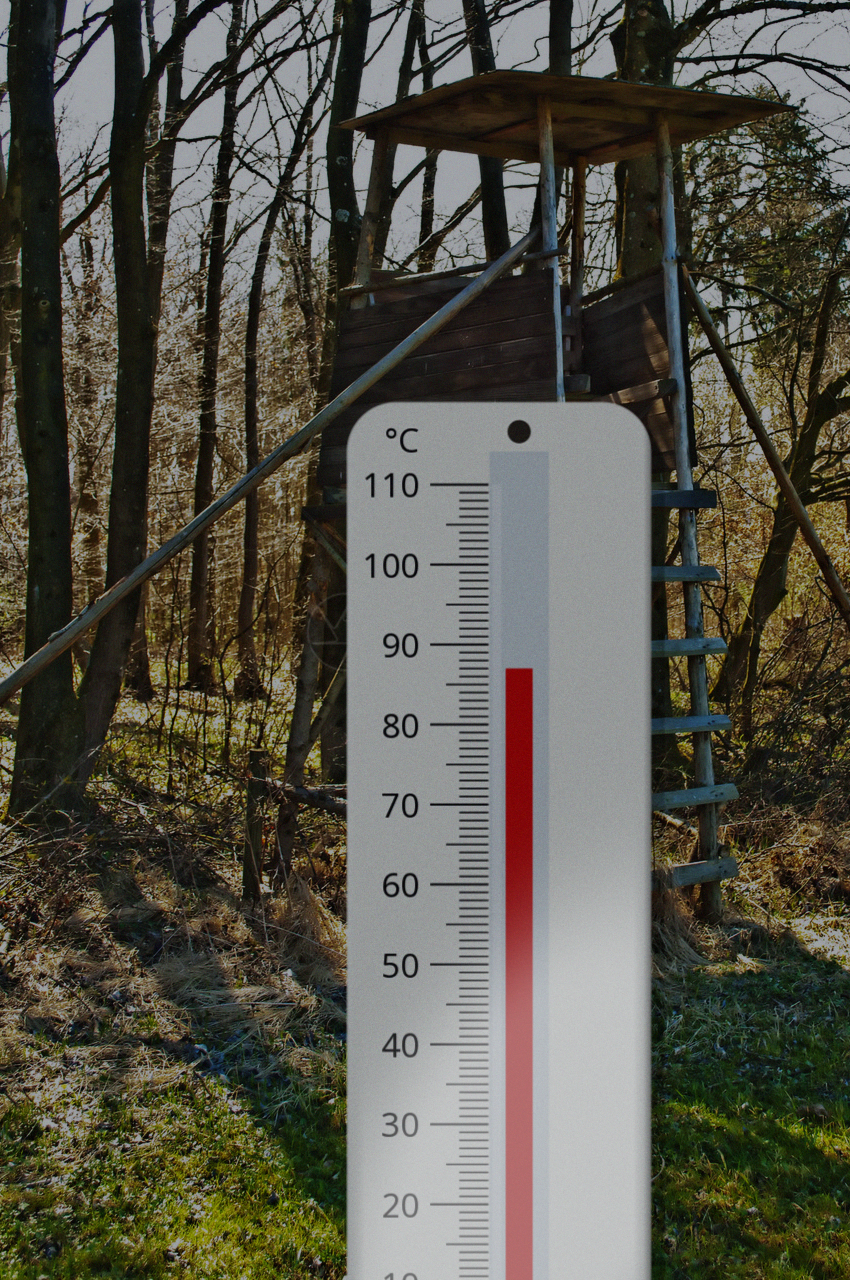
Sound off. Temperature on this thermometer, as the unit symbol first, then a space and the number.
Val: °C 87
